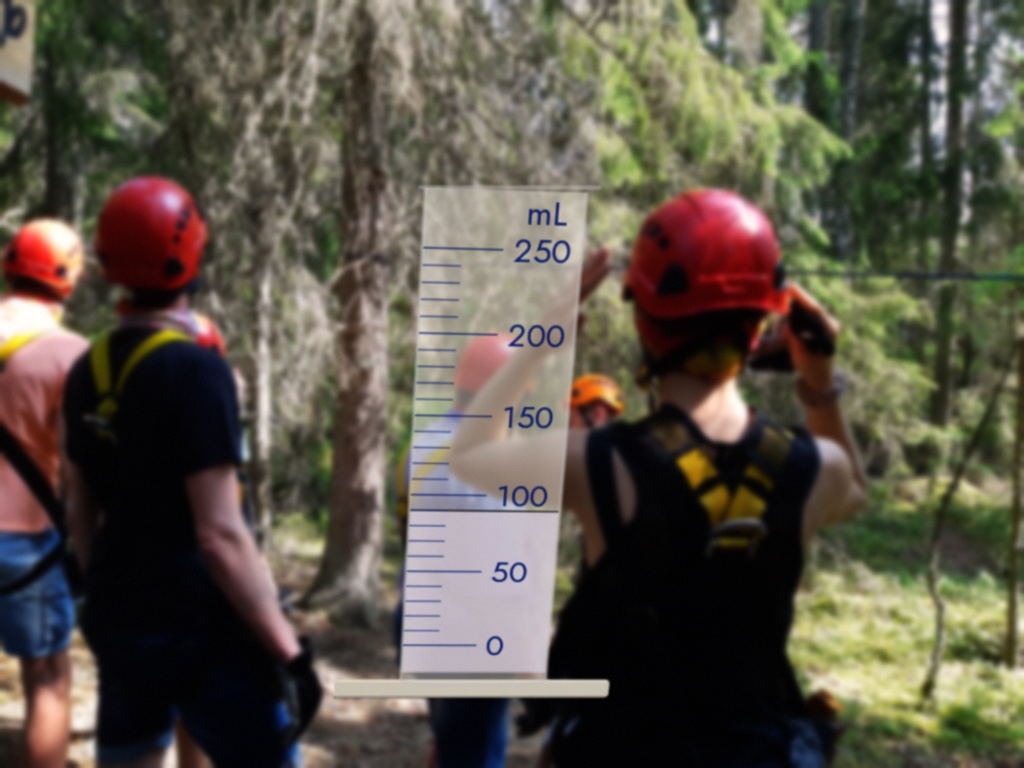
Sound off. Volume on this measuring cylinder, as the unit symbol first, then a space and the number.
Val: mL 90
